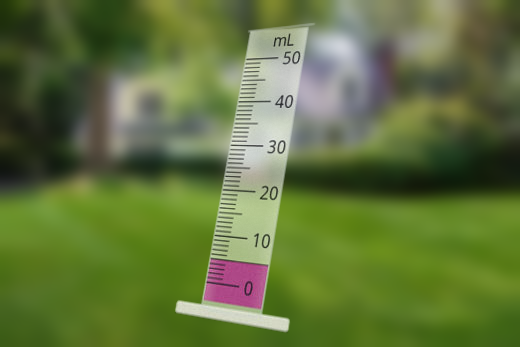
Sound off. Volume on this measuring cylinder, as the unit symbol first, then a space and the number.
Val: mL 5
